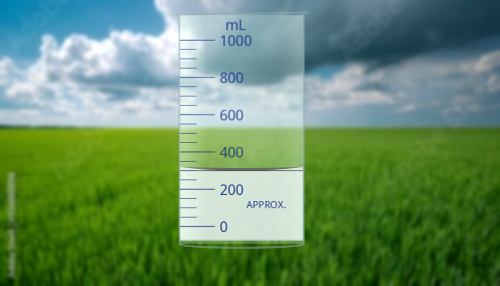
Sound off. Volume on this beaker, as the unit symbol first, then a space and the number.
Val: mL 300
